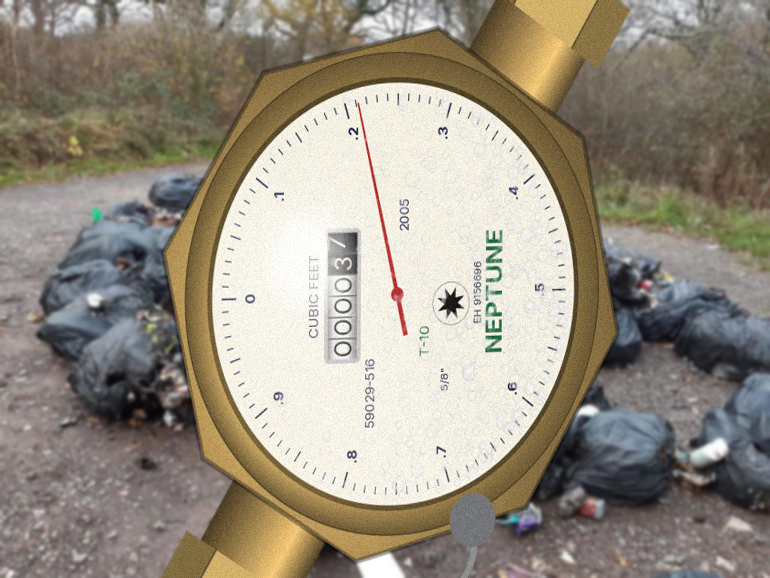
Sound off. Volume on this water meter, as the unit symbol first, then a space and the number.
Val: ft³ 37.21
